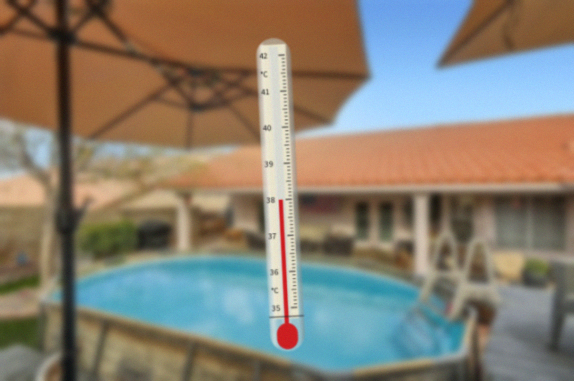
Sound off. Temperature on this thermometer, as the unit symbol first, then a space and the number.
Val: °C 38
